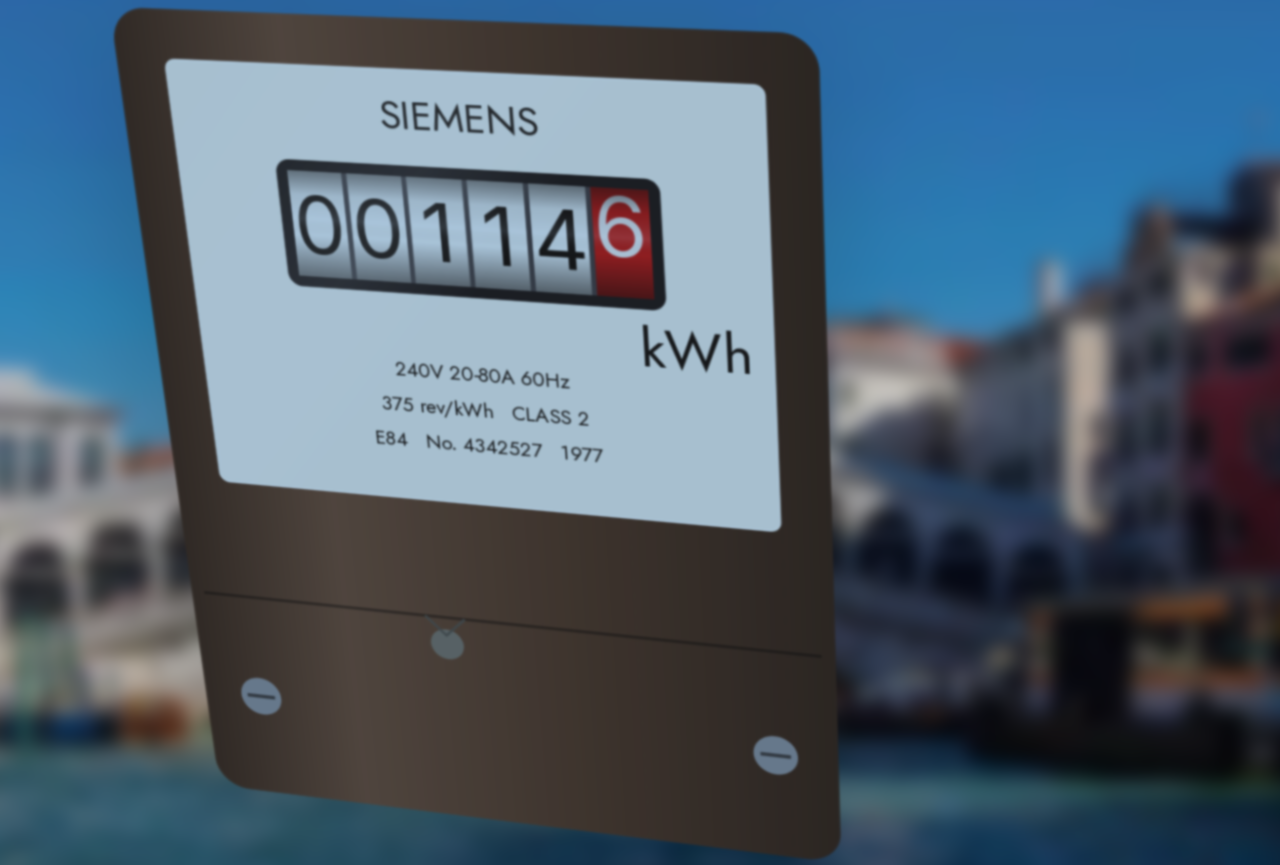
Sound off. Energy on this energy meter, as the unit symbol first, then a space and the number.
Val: kWh 114.6
